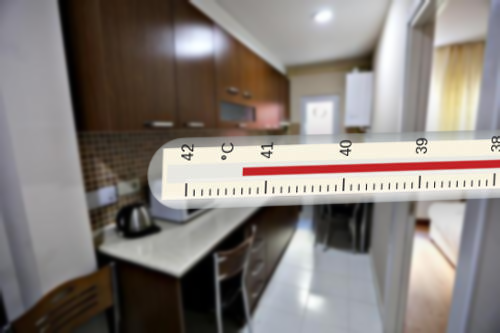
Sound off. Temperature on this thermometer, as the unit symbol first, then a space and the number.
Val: °C 41.3
